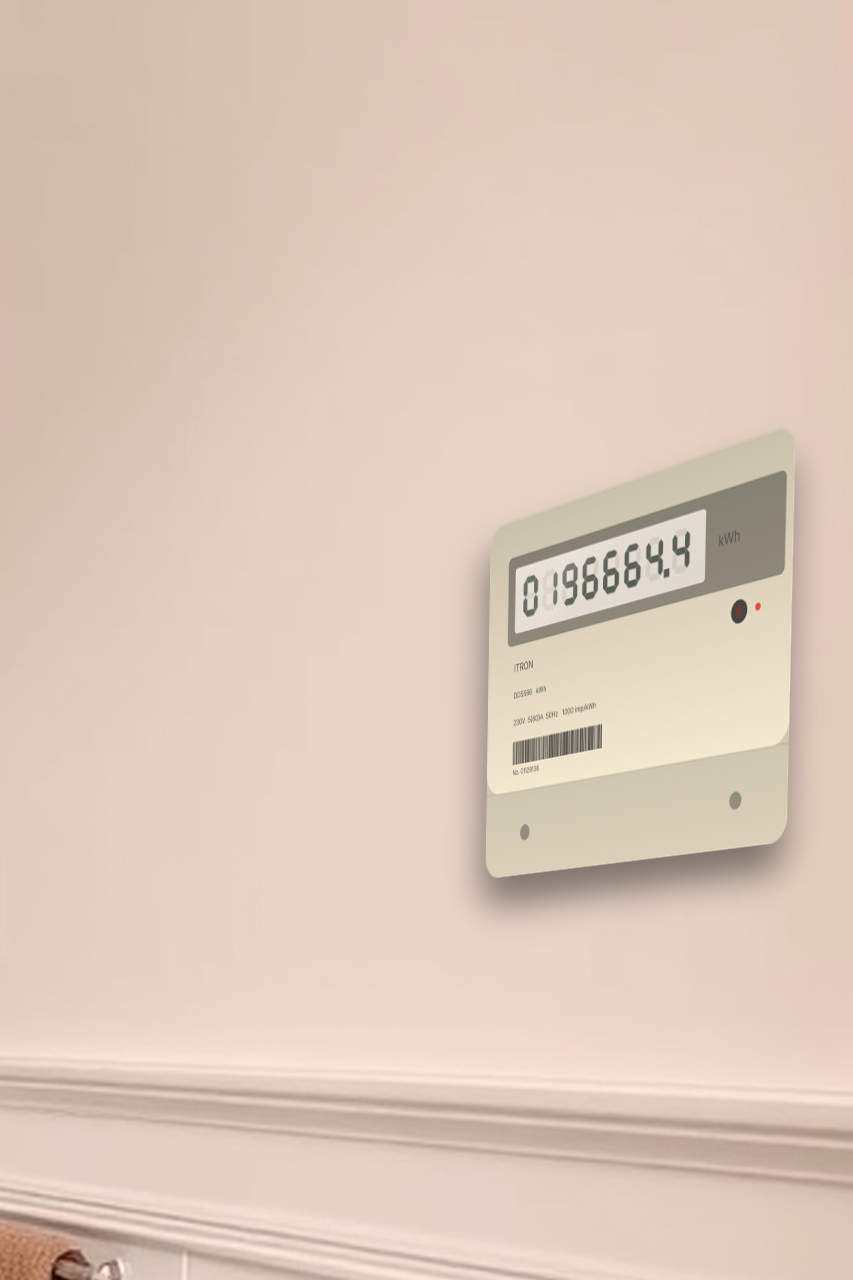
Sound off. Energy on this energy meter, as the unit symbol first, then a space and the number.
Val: kWh 196664.4
